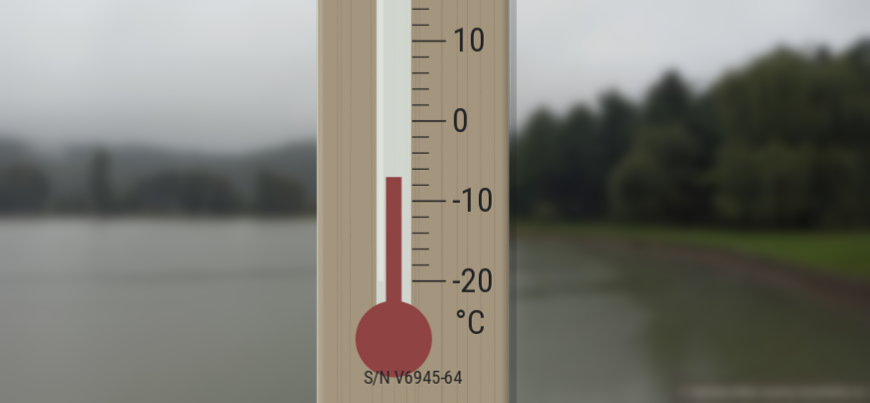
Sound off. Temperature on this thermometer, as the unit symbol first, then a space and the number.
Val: °C -7
